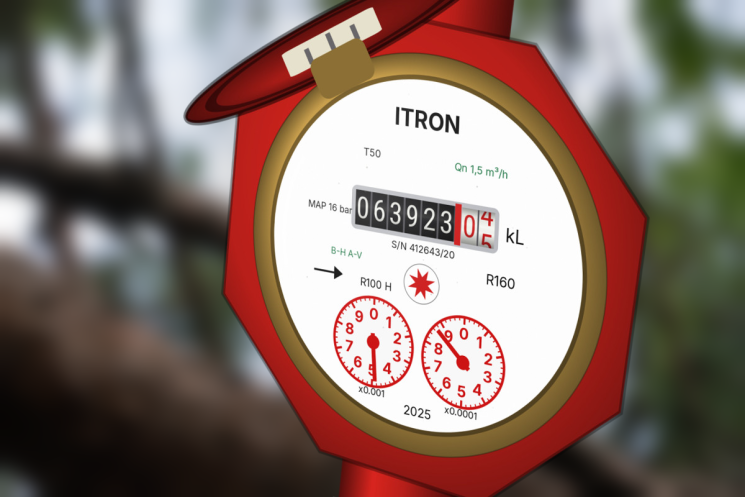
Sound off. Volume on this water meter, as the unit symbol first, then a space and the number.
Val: kL 63923.0448
